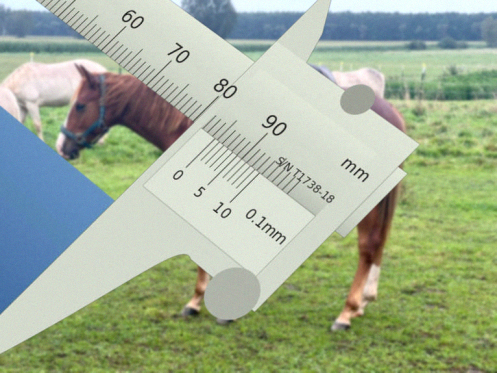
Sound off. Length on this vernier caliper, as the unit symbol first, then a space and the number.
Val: mm 84.6
